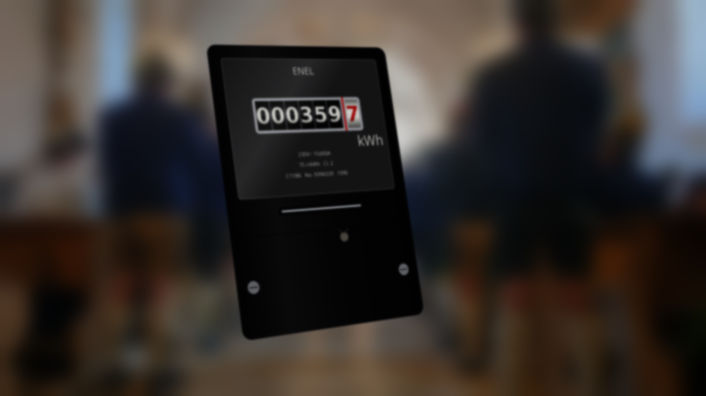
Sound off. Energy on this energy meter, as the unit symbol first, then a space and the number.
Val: kWh 359.7
